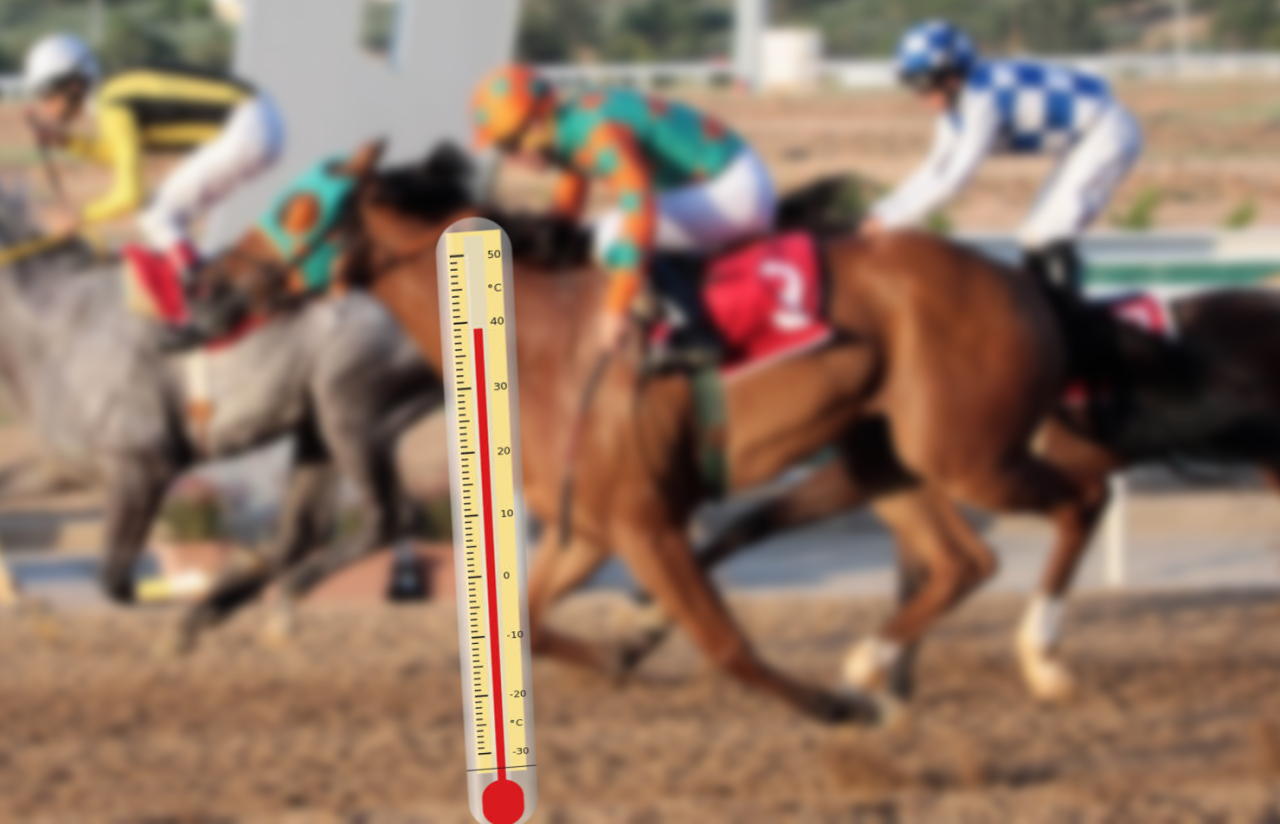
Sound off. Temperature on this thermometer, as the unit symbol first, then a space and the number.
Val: °C 39
